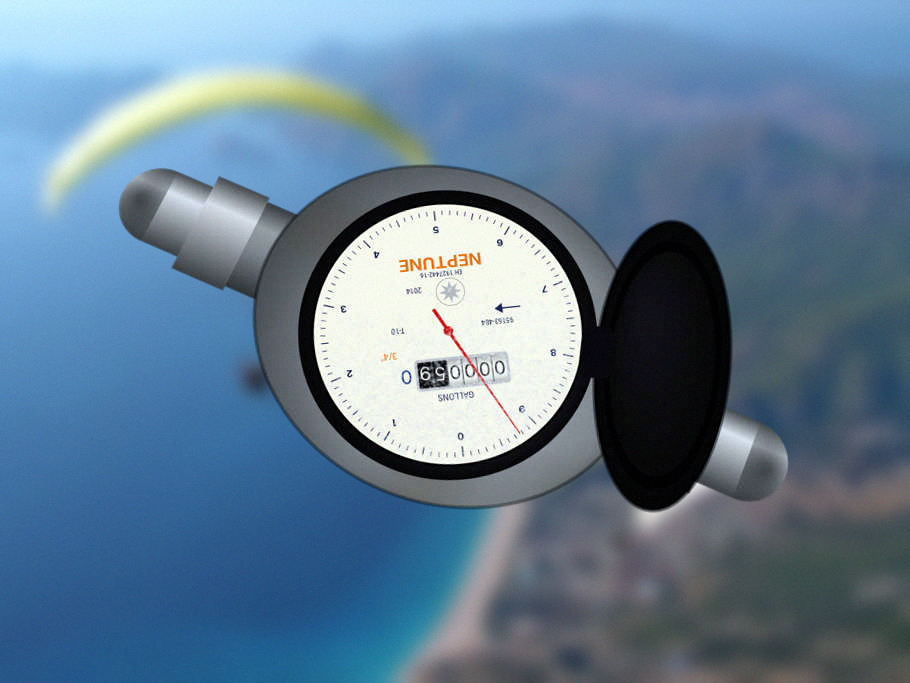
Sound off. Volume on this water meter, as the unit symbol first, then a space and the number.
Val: gal 589.2
